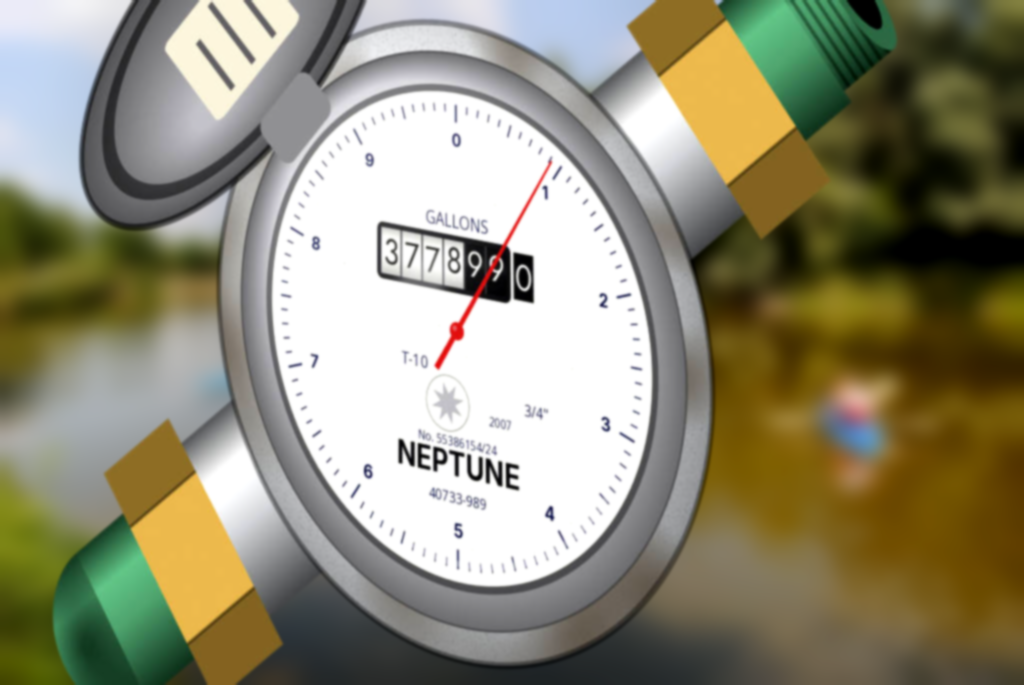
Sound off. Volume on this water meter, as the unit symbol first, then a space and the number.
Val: gal 3778990.9
